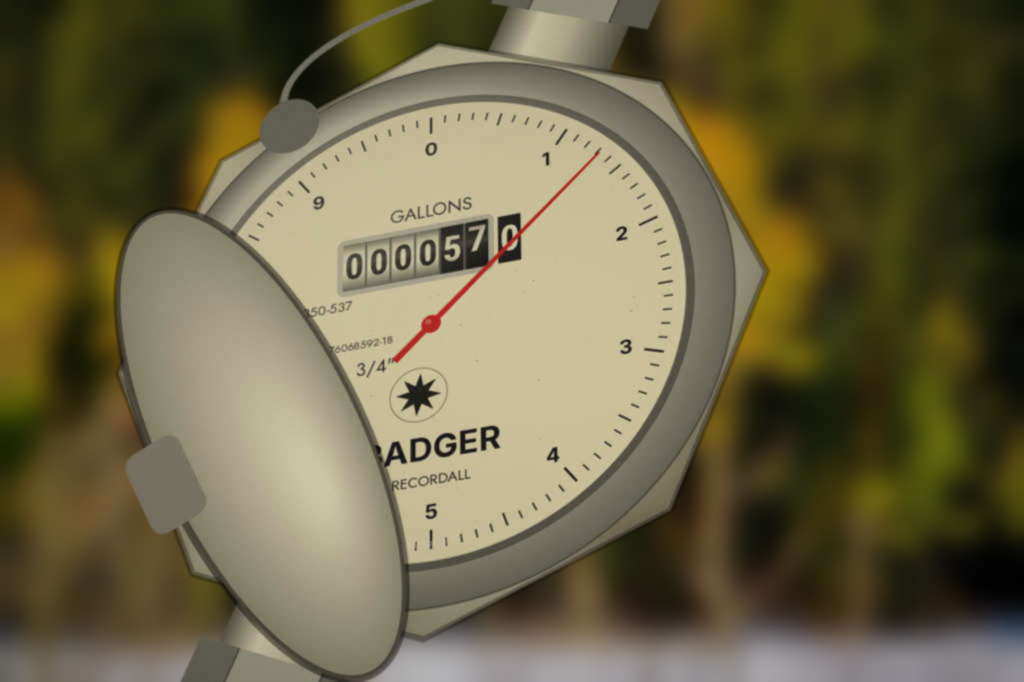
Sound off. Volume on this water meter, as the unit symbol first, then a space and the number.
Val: gal 571.3
